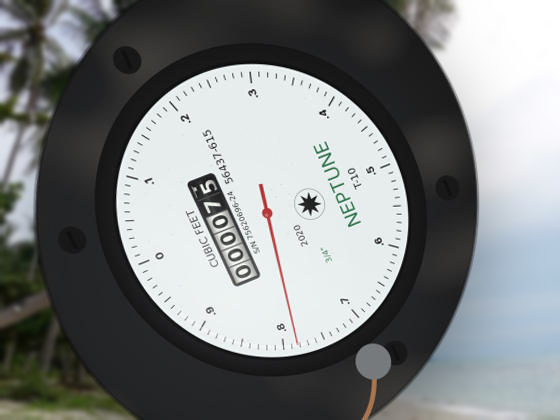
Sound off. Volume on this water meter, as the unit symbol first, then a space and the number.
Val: ft³ 74.78
